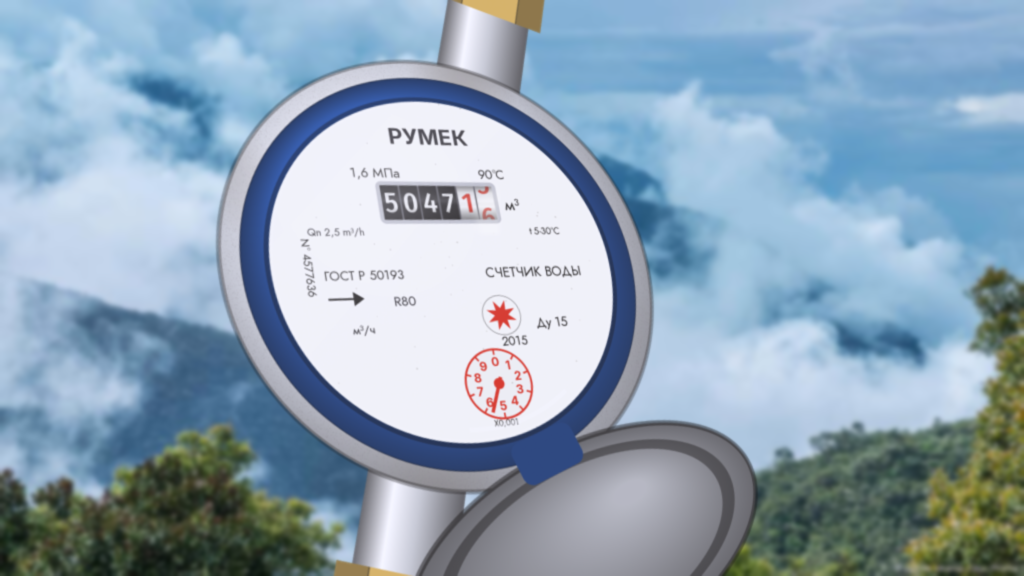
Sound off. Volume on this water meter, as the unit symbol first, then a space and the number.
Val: m³ 5047.155
